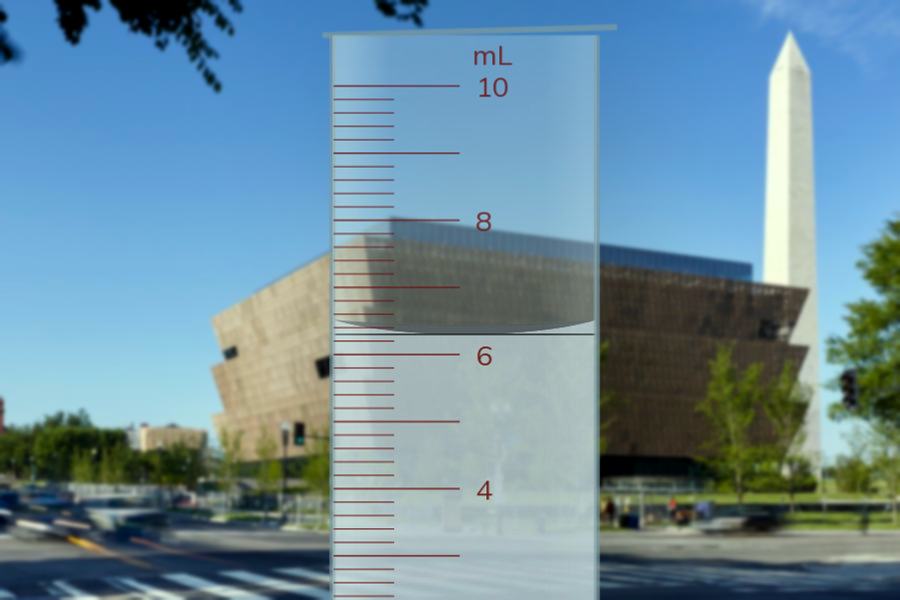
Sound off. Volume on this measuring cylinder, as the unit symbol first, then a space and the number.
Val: mL 6.3
